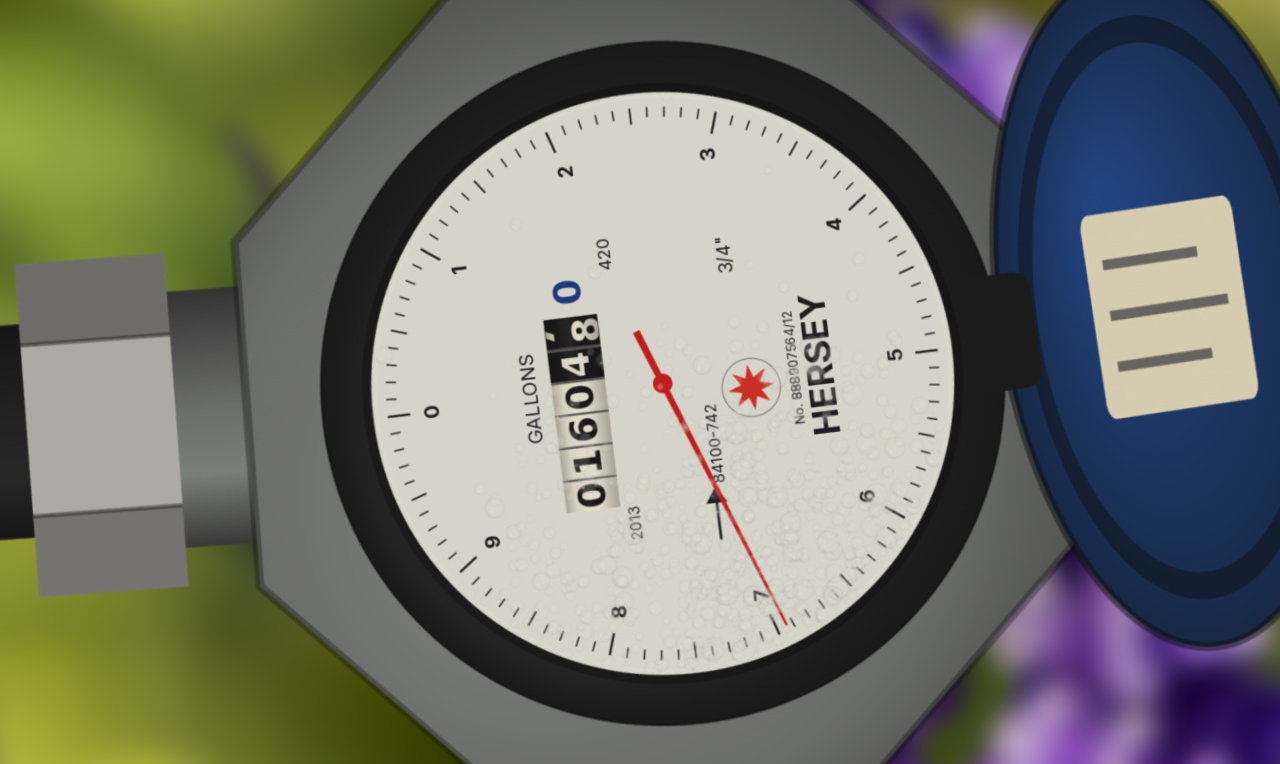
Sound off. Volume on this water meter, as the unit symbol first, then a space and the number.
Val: gal 160476.9
